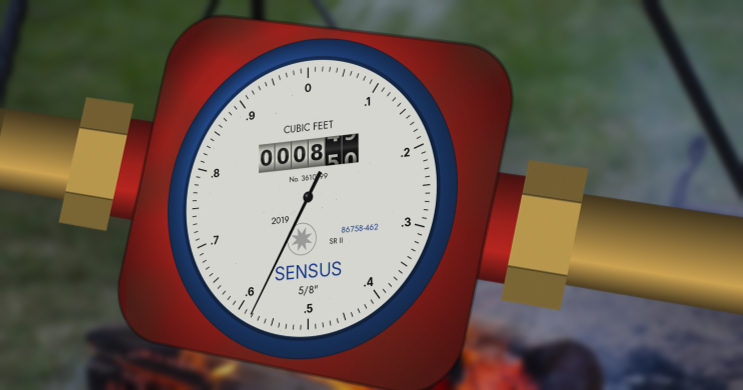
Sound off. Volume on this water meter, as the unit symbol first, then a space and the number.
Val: ft³ 849.58
